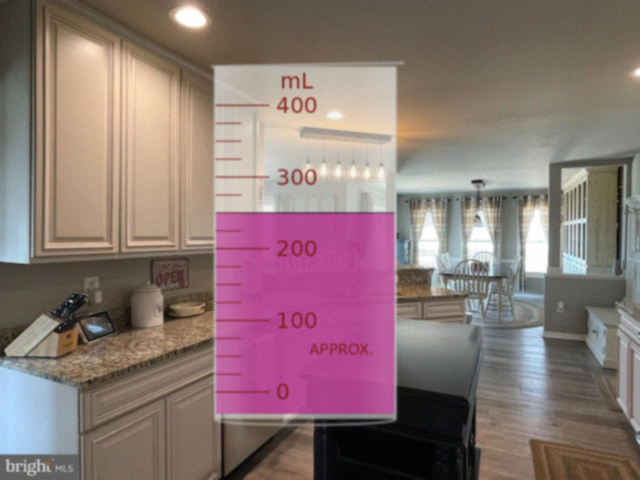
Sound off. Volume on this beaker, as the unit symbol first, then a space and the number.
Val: mL 250
